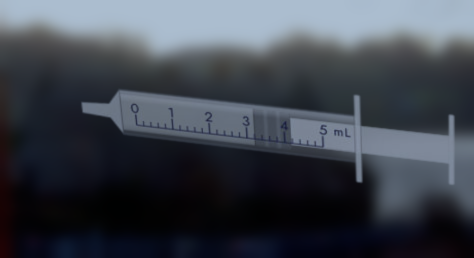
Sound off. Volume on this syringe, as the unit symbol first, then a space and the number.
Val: mL 3.2
